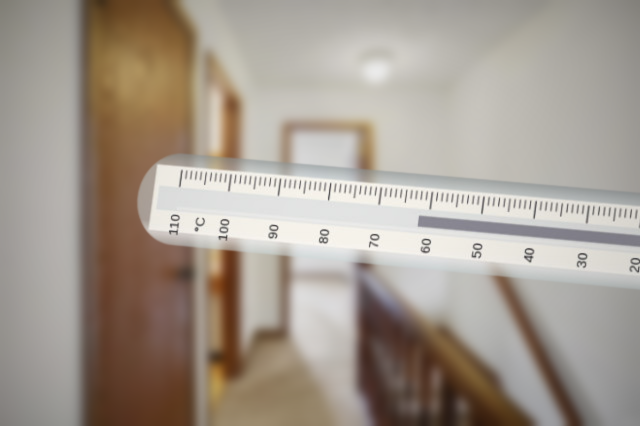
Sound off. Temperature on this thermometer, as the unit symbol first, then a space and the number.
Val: °C 62
